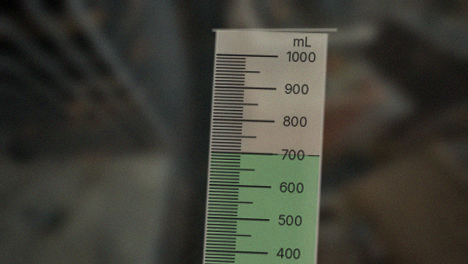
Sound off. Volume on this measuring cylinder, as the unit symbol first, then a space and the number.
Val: mL 700
